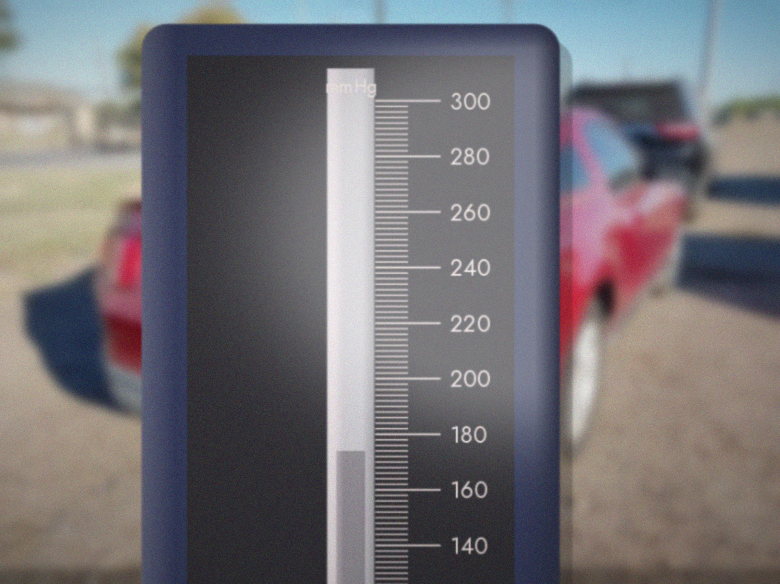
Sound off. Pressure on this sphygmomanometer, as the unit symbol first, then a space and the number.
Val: mmHg 174
